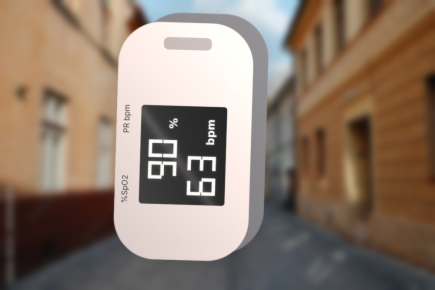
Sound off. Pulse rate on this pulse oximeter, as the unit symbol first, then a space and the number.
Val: bpm 63
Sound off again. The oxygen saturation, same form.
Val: % 90
